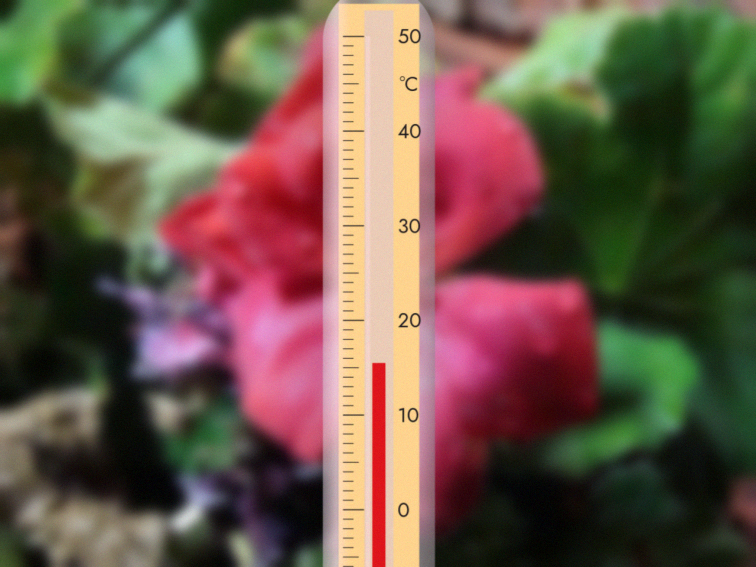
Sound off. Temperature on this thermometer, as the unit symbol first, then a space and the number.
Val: °C 15.5
